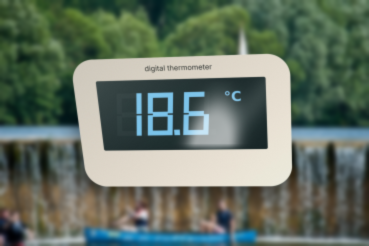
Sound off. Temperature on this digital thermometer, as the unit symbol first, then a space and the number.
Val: °C 18.6
